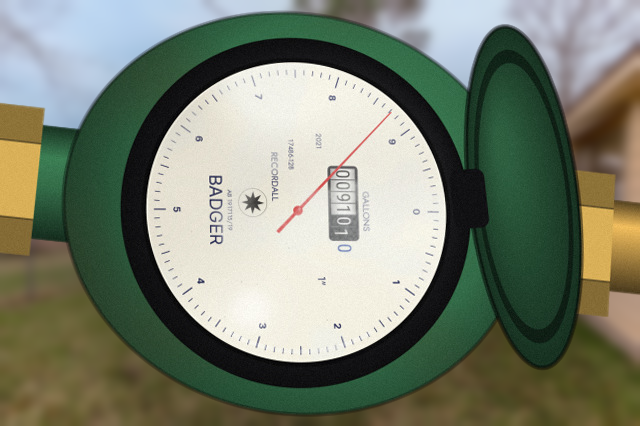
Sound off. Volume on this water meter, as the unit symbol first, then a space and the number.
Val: gal 91008.7
